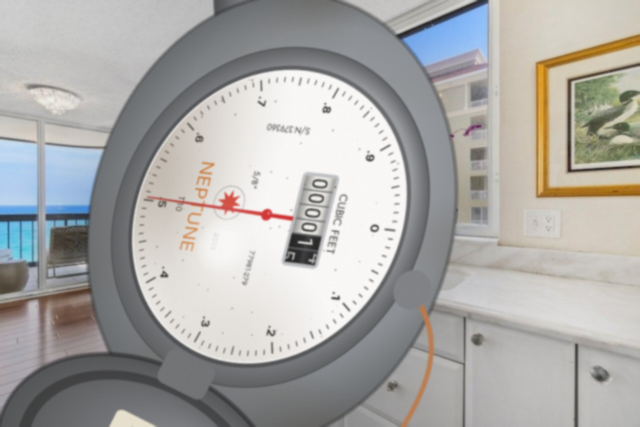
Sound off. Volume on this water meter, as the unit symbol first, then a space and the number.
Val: ft³ 14.50
